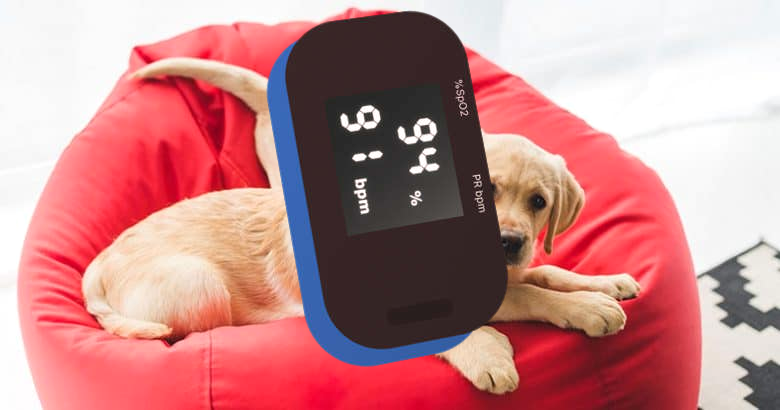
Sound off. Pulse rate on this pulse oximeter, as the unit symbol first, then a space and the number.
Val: bpm 91
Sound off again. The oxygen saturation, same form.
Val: % 94
